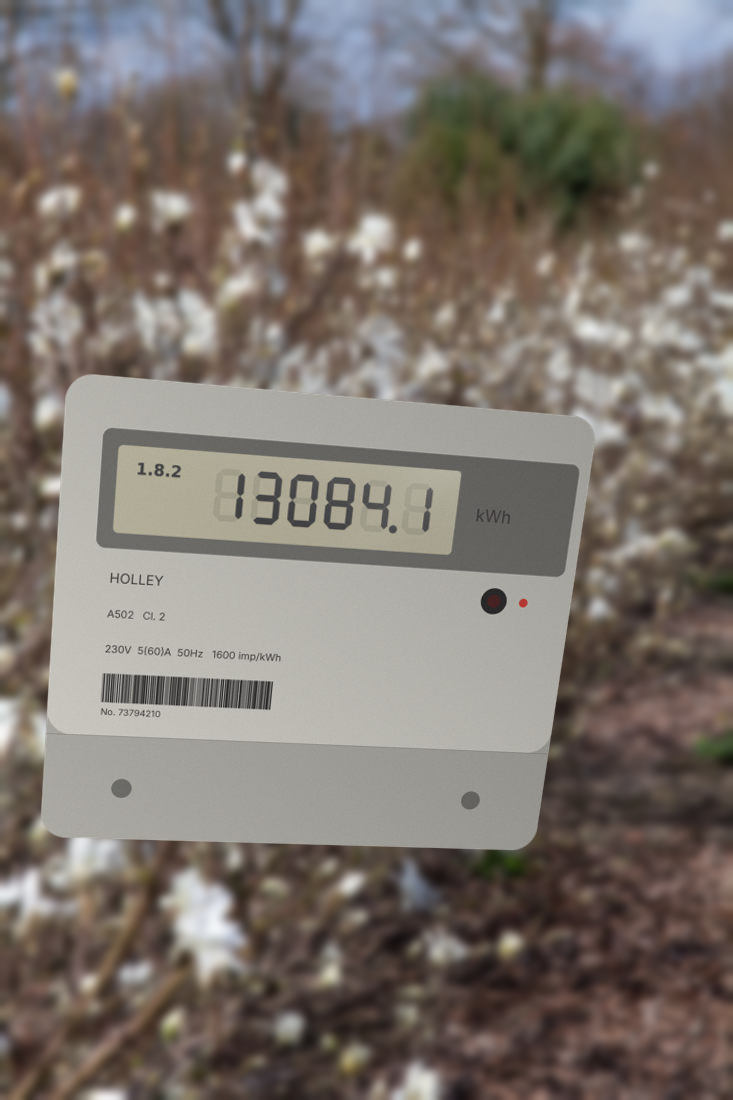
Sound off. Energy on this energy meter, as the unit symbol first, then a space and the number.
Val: kWh 13084.1
